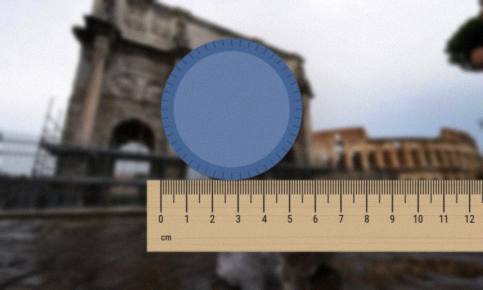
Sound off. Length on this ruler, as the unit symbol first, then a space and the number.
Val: cm 5.5
